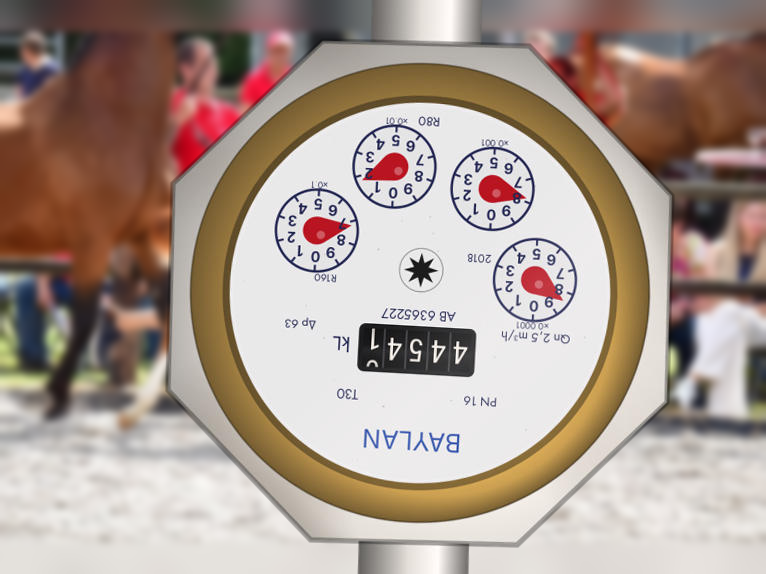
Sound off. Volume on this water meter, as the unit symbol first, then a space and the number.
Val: kL 44540.7178
